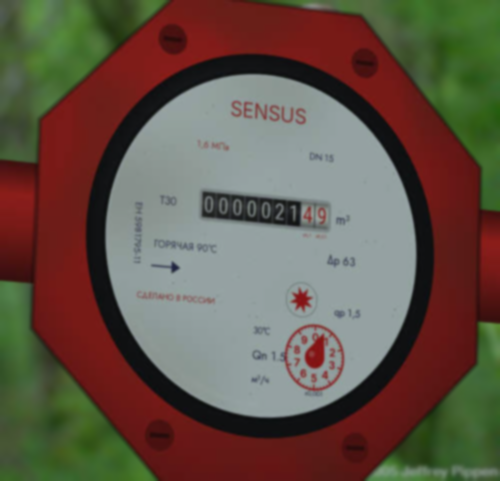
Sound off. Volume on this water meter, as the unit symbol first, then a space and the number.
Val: m³ 21.490
